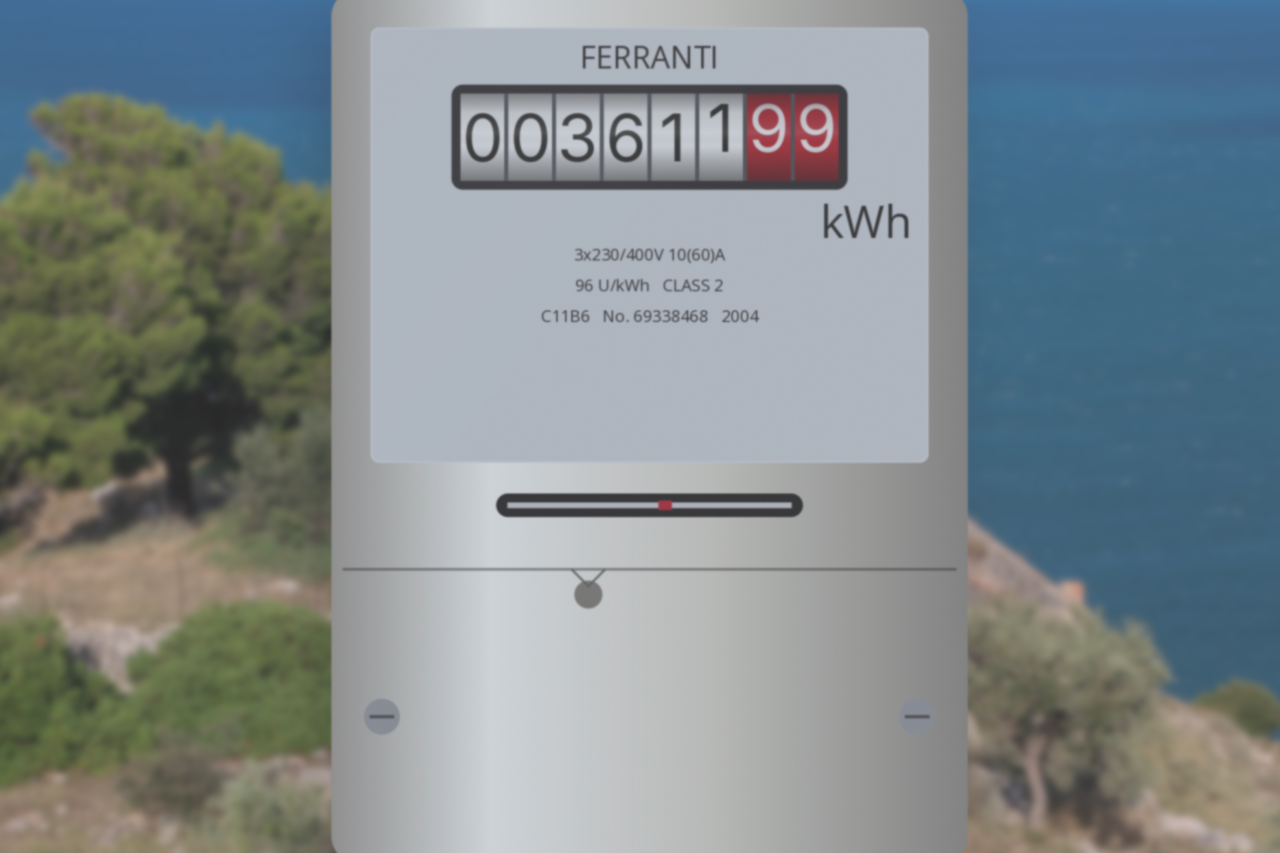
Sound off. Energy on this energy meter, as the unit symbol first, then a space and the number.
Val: kWh 3611.99
